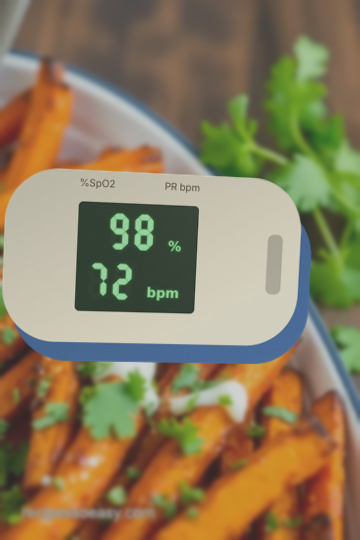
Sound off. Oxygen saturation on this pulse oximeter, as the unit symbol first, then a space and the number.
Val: % 98
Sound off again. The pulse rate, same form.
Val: bpm 72
